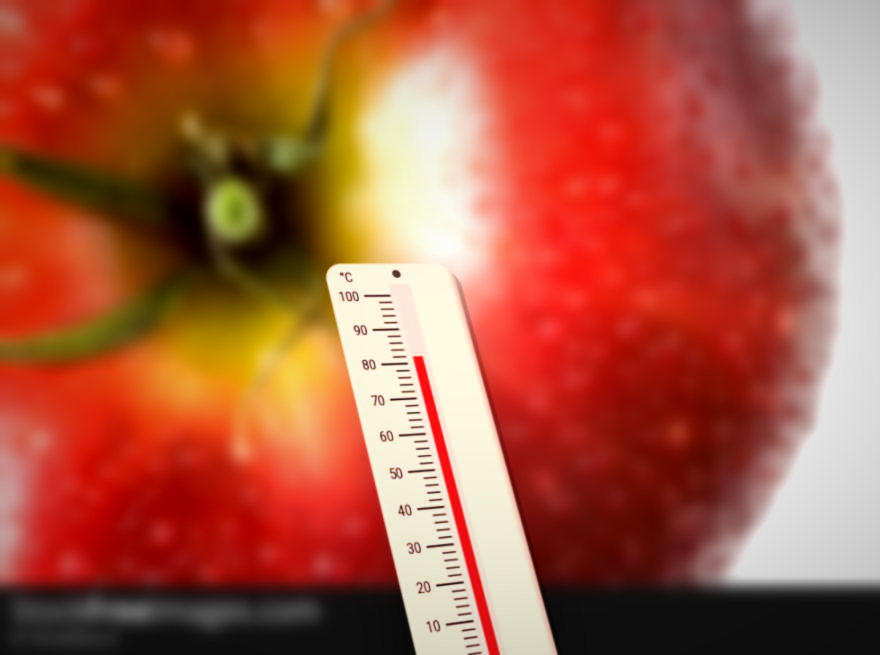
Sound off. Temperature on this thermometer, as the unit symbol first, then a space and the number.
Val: °C 82
